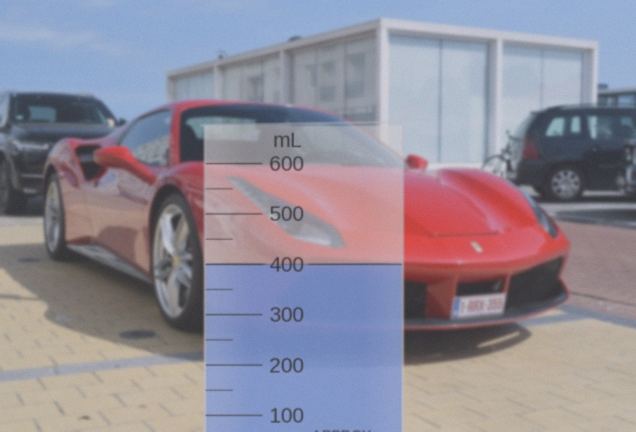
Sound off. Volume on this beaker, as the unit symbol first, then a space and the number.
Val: mL 400
